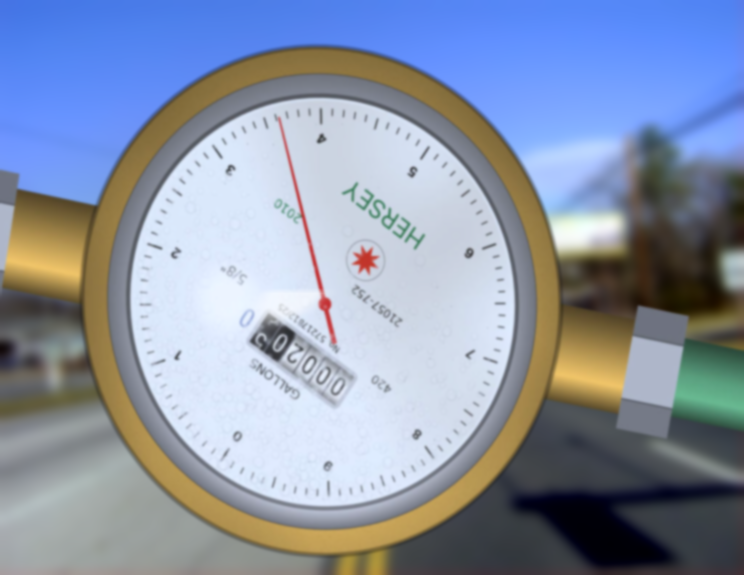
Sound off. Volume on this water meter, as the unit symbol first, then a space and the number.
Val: gal 2053.6
